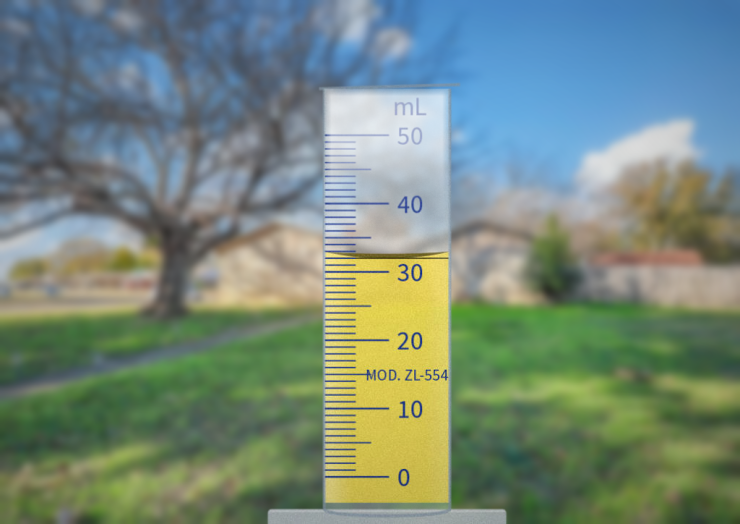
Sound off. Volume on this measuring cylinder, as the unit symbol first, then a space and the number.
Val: mL 32
